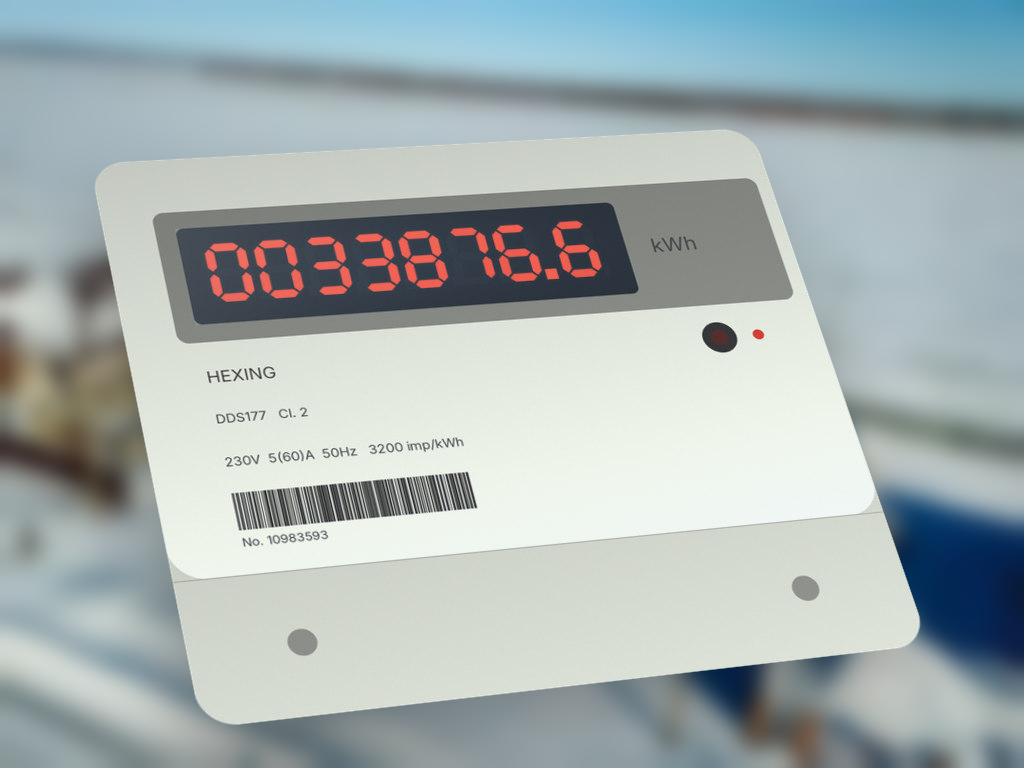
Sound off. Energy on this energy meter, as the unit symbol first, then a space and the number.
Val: kWh 33876.6
